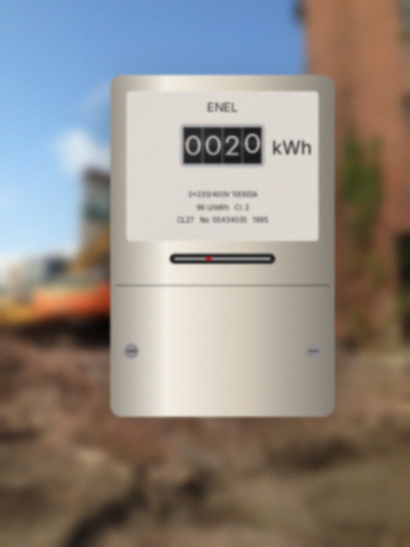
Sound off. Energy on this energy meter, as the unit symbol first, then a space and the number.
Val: kWh 20
